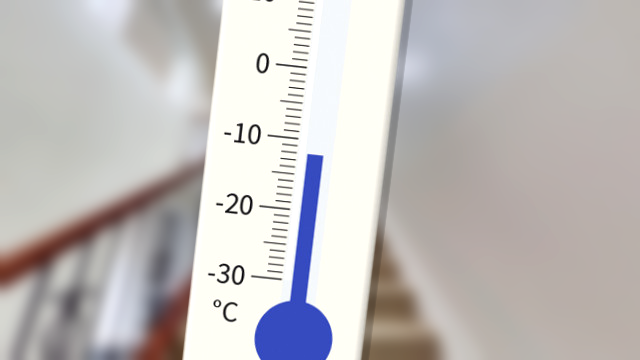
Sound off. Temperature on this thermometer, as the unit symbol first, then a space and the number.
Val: °C -12
